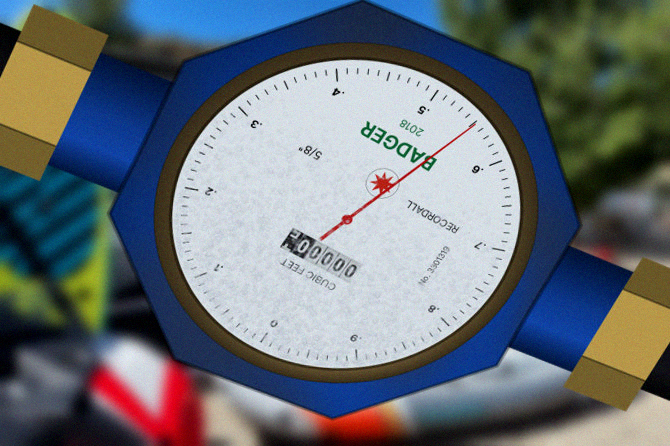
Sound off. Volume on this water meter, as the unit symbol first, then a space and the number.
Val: ft³ 4.55
